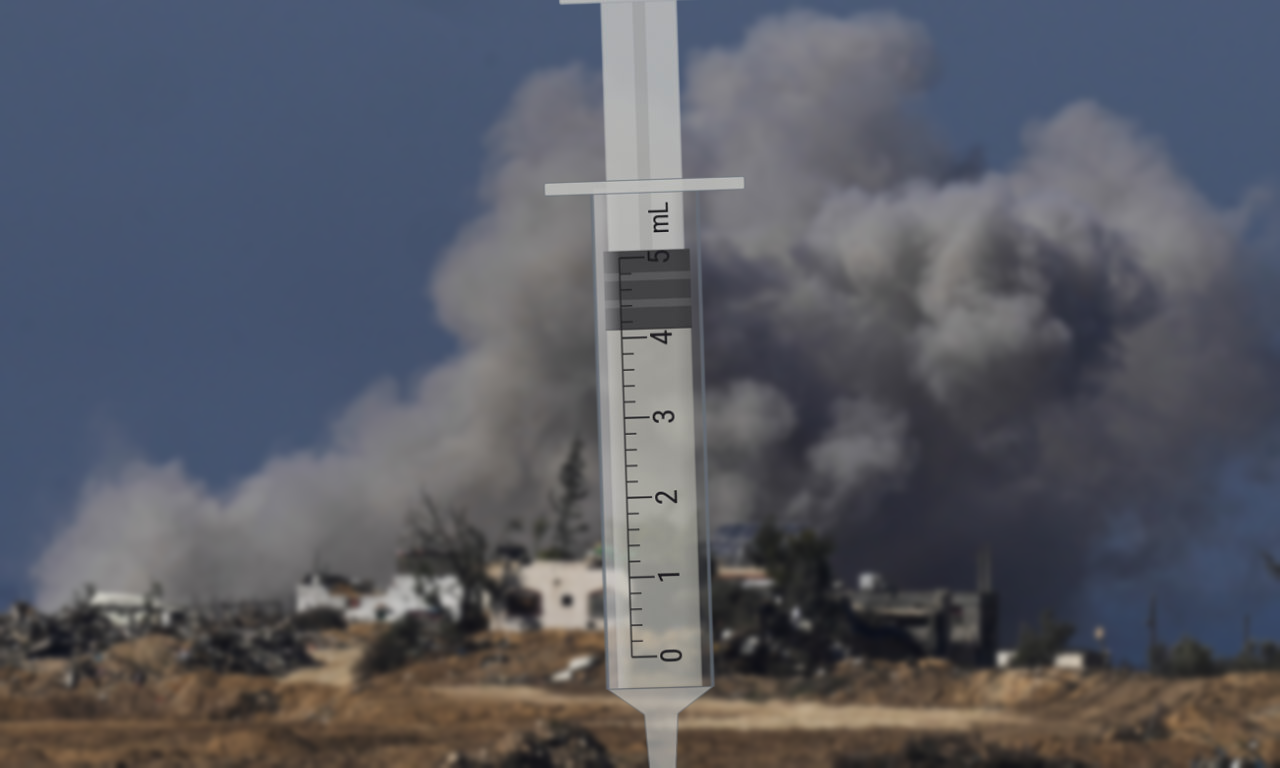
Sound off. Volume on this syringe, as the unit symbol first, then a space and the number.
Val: mL 4.1
